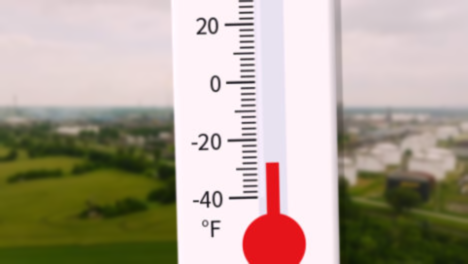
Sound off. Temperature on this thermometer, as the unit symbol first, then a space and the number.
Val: °F -28
